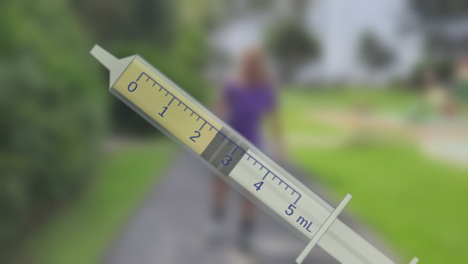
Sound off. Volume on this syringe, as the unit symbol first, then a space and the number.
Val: mL 2.4
